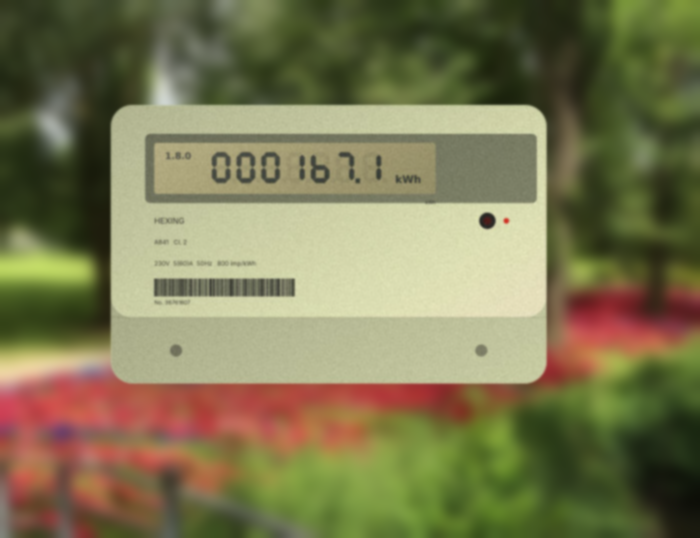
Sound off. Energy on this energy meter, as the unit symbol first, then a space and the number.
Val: kWh 167.1
